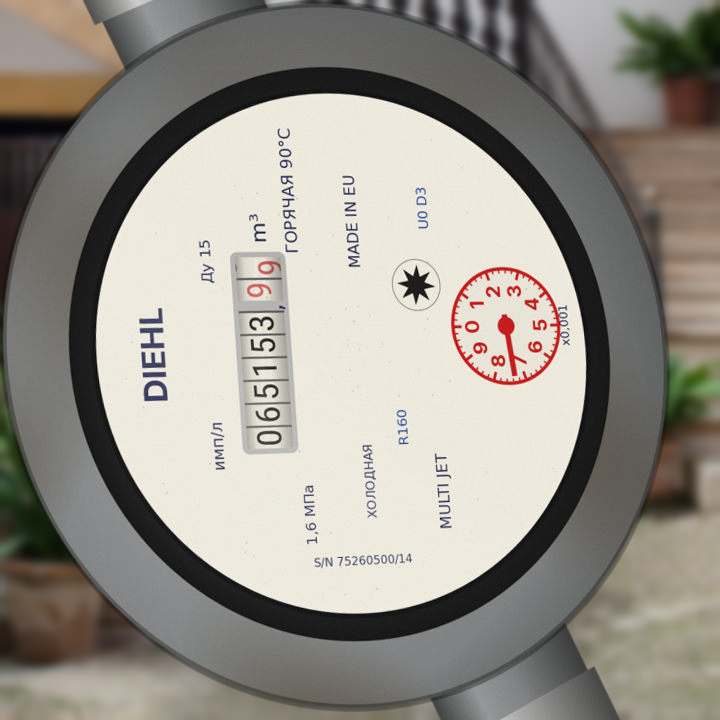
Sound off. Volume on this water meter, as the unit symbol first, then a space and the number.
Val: m³ 65153.987
